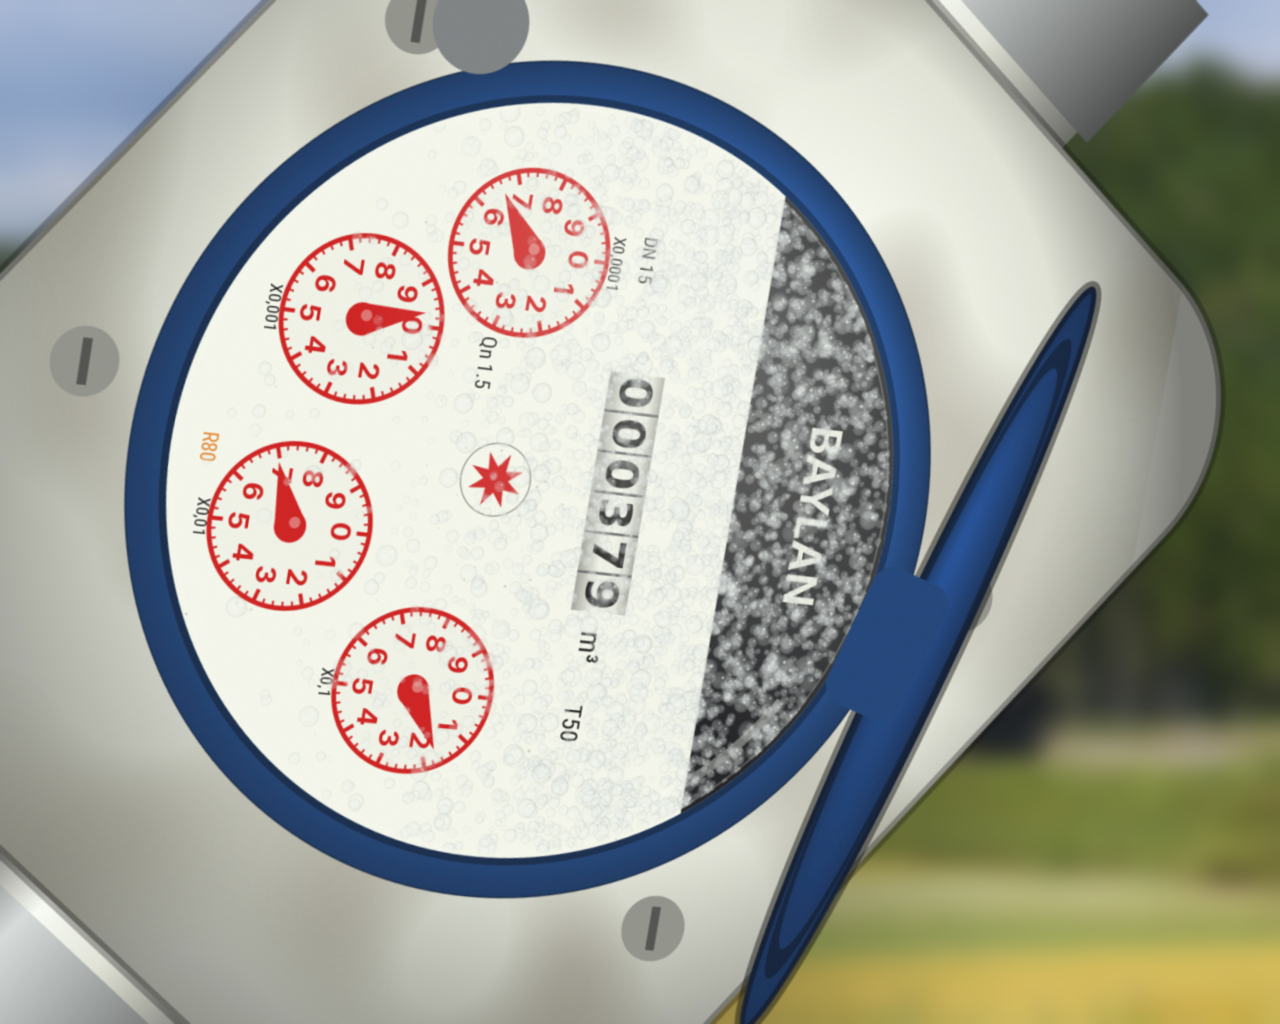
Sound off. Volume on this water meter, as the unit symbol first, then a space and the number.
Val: m³ 379.1696
